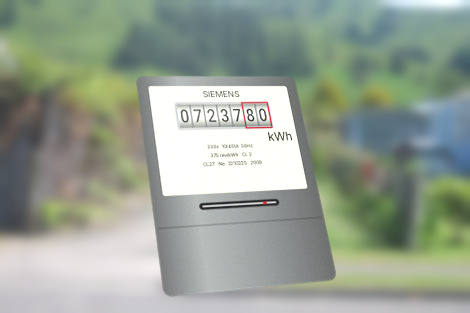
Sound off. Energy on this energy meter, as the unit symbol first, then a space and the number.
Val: kWh 7237.80
